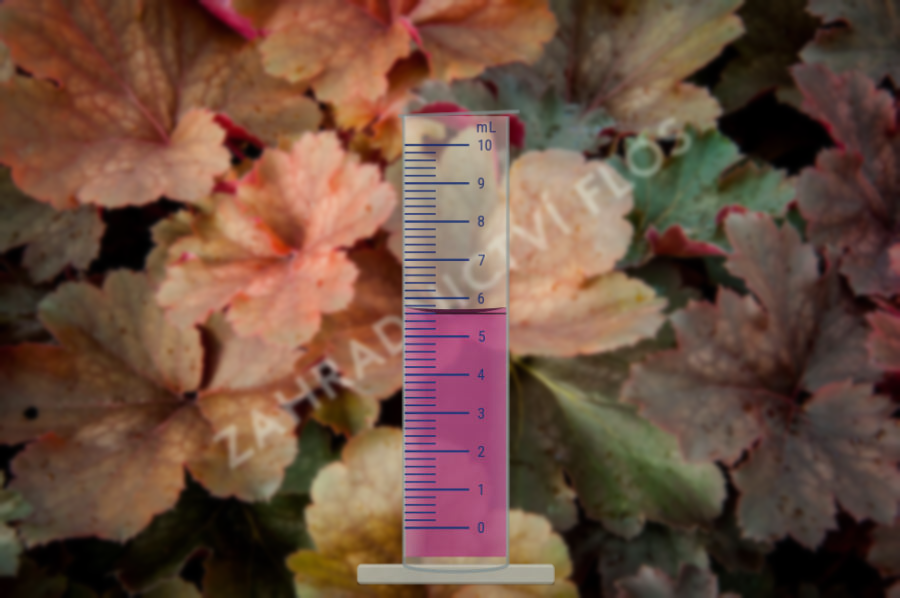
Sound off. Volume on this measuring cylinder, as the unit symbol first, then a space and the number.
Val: mL 5.6
